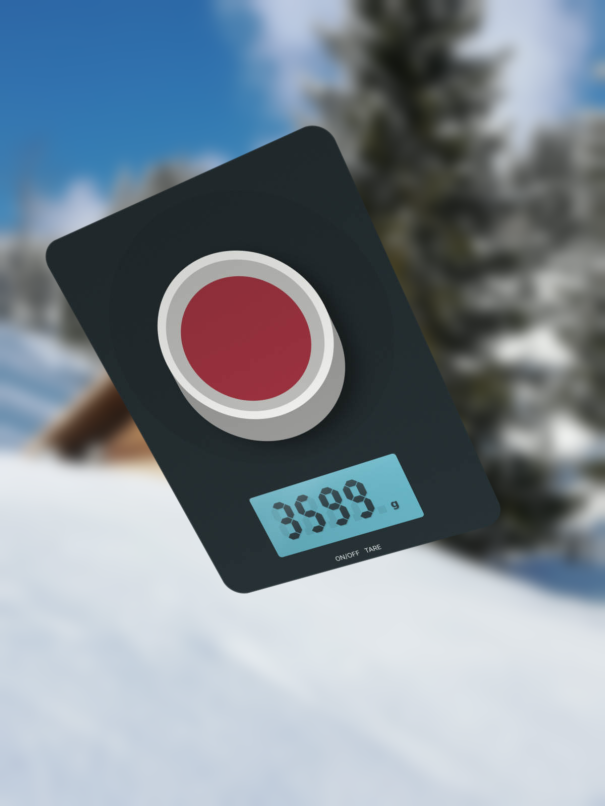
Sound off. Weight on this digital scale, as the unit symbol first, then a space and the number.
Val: g 3599
